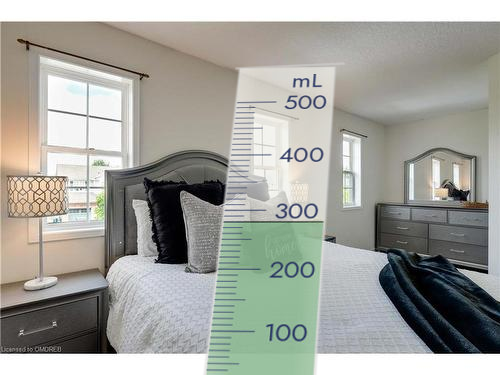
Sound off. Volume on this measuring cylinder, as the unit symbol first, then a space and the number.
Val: mL 280
